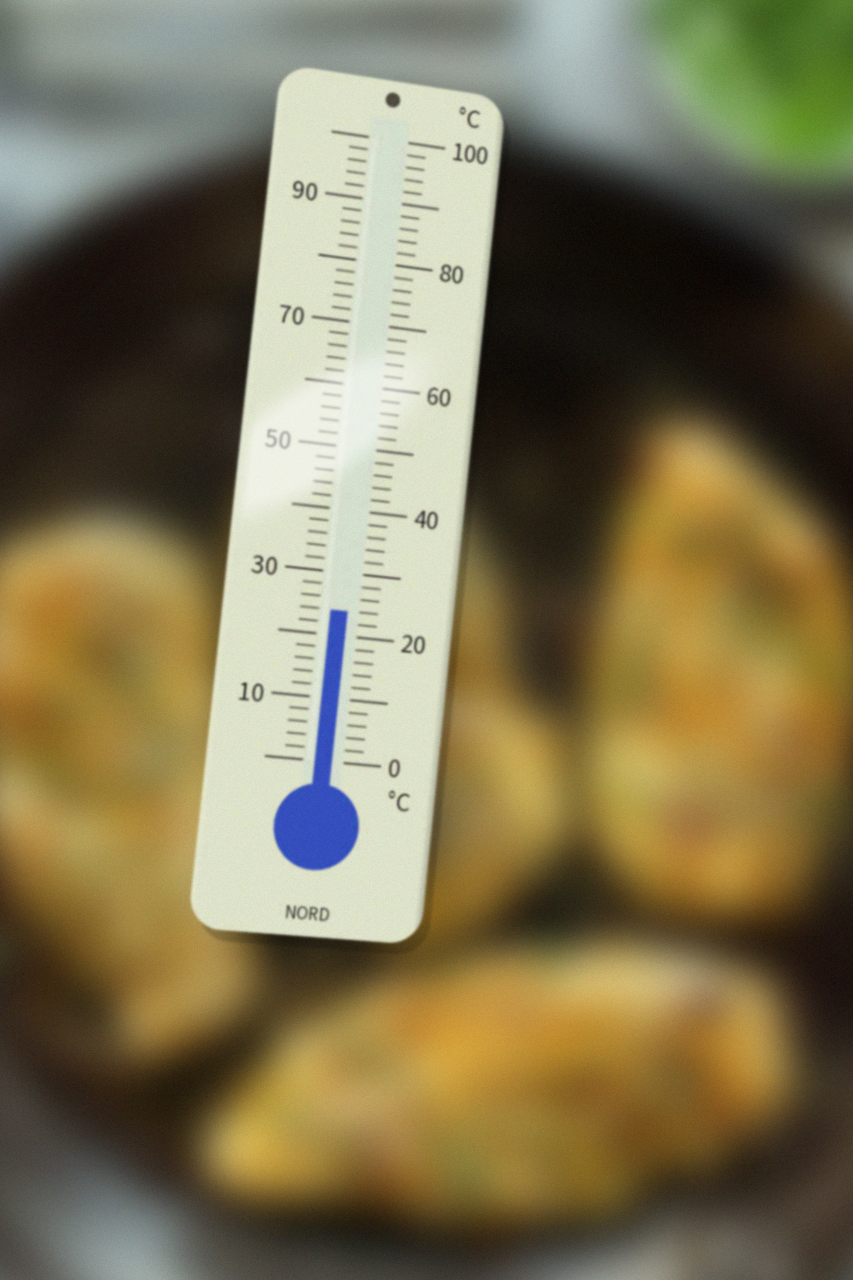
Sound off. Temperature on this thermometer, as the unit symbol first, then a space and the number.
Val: °C 24
